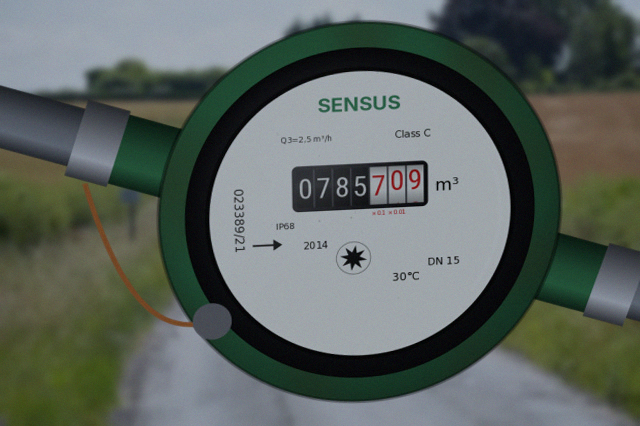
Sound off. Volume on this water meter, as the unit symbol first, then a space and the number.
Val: m³ 785.709
